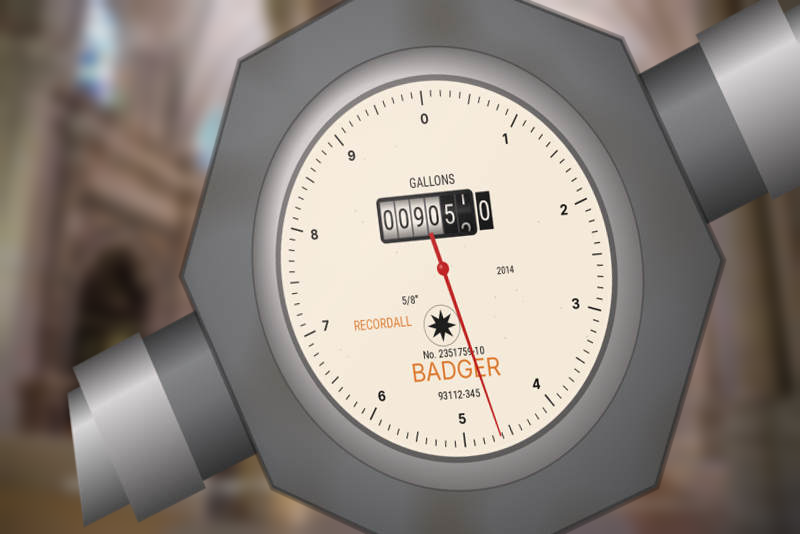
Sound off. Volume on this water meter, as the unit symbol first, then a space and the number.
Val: gal 90514.6
